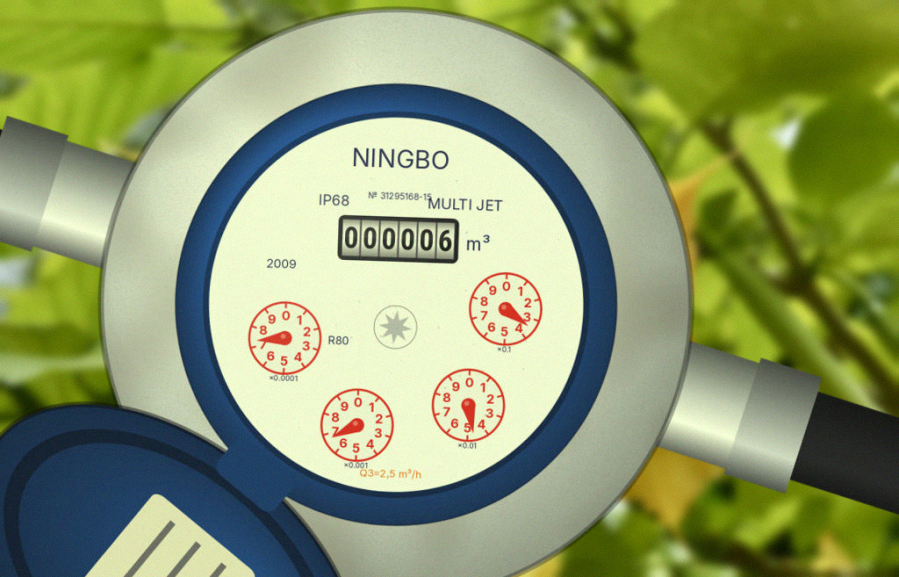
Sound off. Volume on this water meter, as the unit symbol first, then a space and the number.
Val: m³ 6.3467
